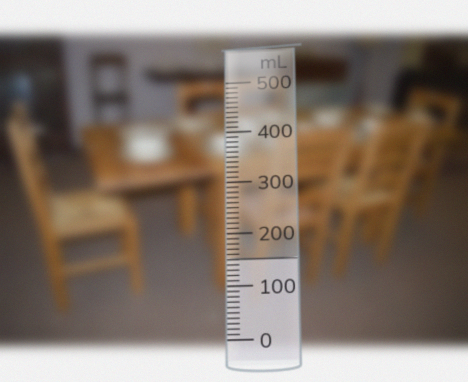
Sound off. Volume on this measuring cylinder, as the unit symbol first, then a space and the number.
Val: mL 150
